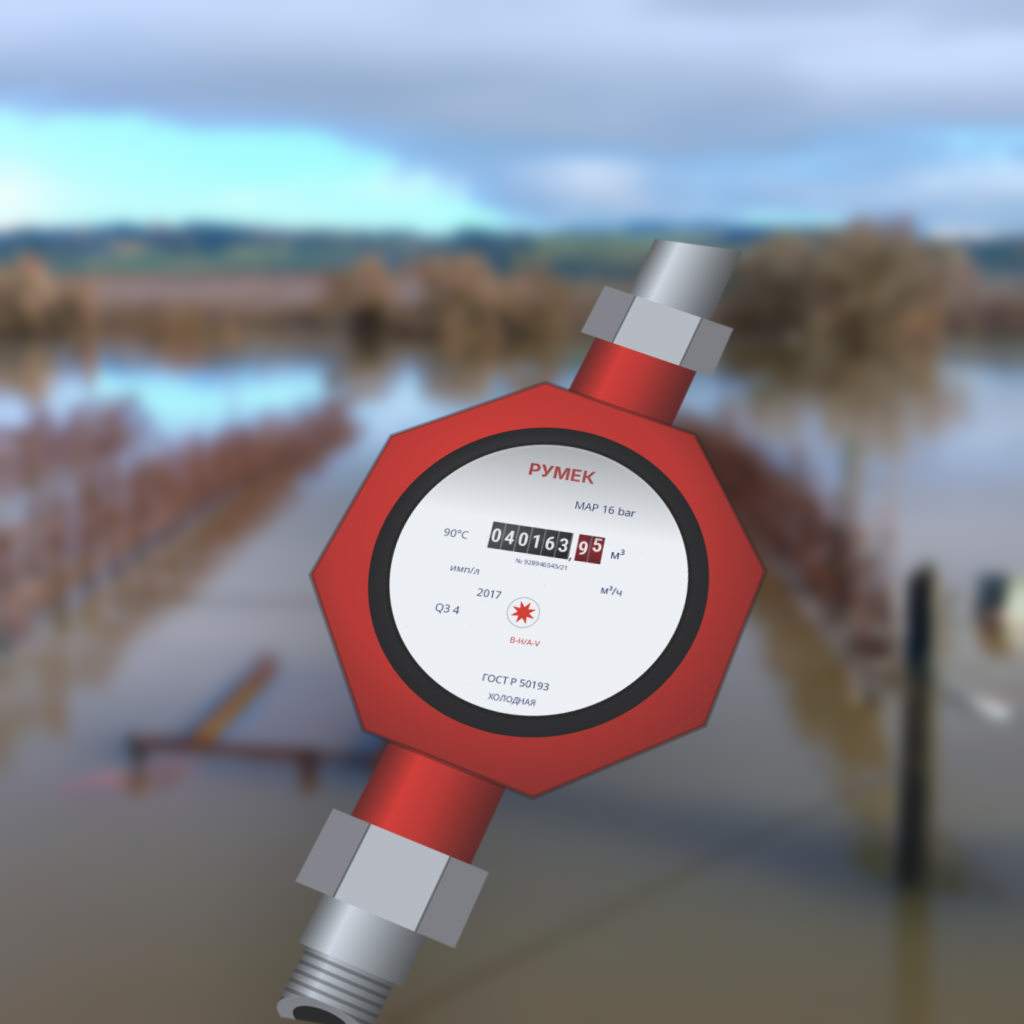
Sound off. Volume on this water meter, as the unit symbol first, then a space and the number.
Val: m³ 40163.95
